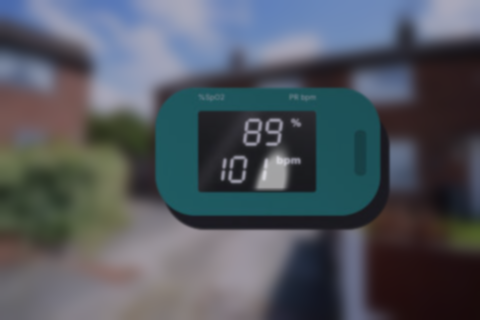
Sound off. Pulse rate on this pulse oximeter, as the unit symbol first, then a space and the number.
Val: bpm 101
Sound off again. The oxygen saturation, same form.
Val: % 89
